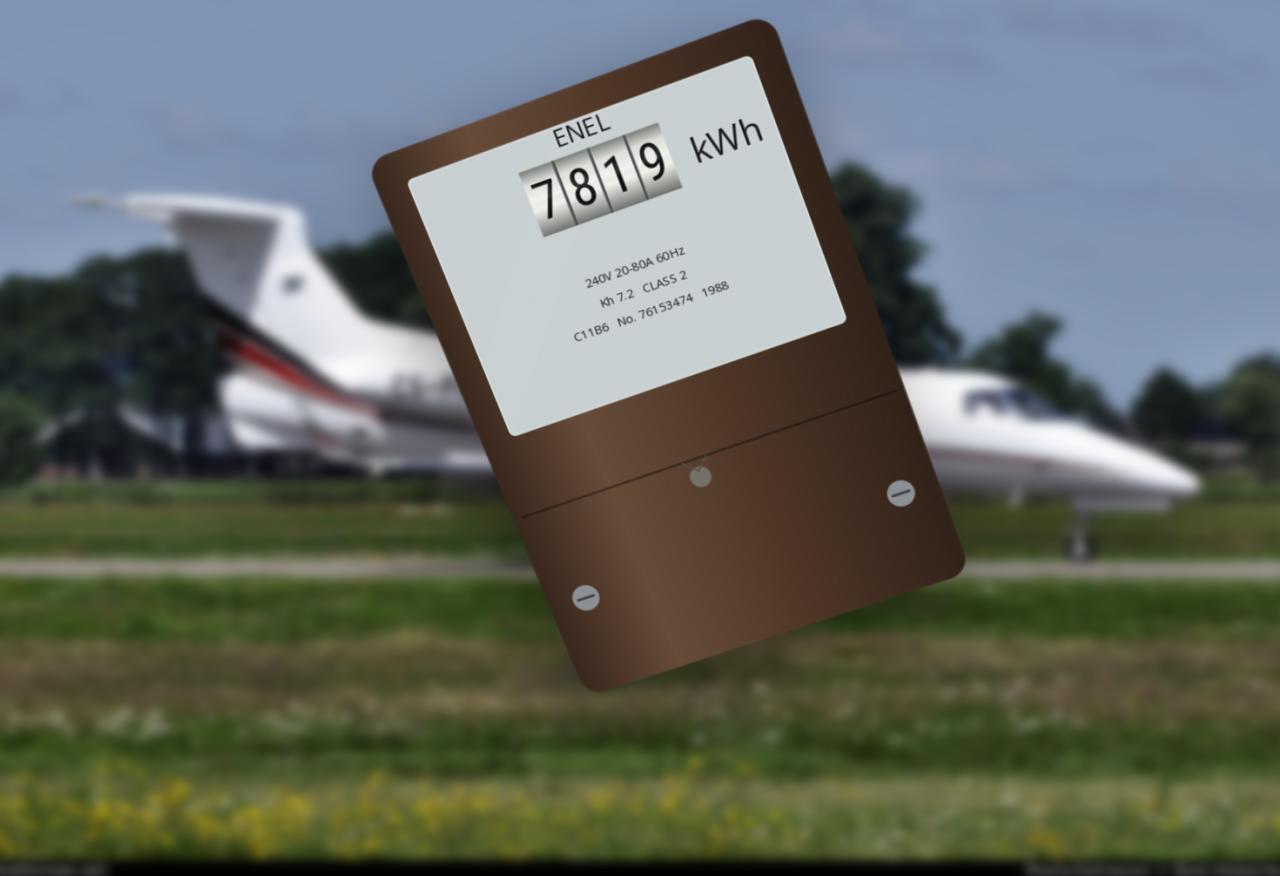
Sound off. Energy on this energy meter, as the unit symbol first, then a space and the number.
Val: kWh 7819
